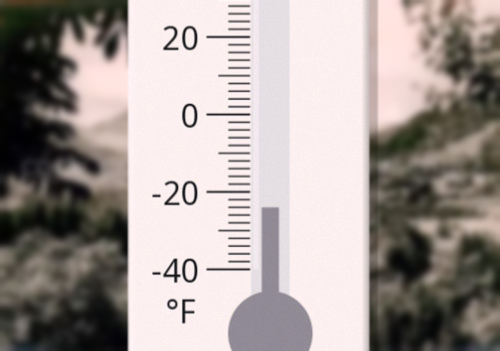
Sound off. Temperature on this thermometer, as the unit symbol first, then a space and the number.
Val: °F -24
